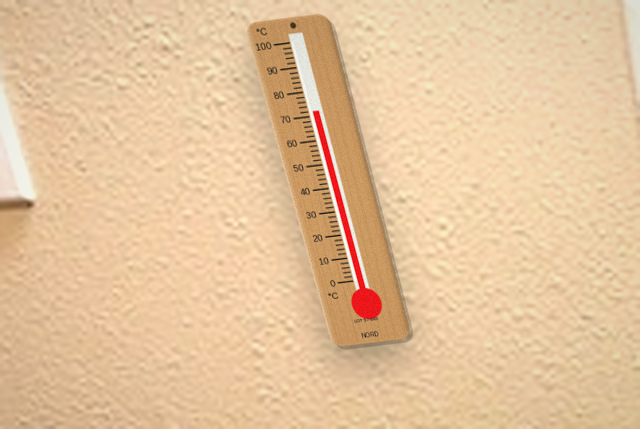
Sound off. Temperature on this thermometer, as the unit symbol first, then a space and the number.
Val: °C 72
